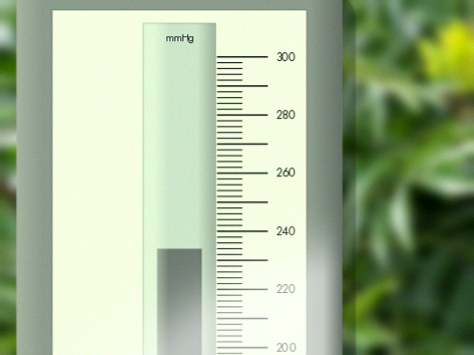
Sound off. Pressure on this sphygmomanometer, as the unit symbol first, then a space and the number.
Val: mmHg 234
